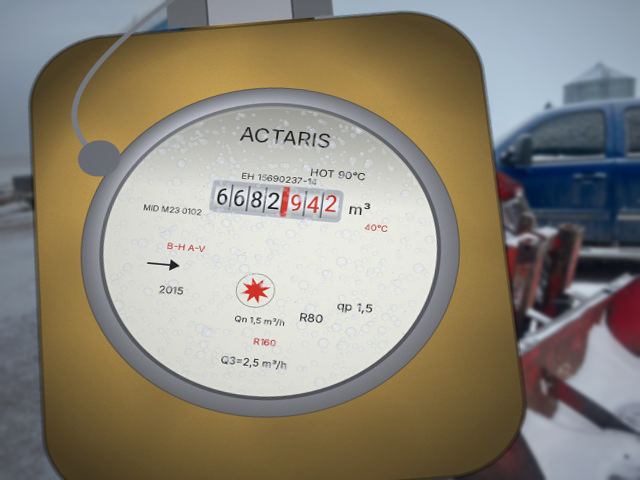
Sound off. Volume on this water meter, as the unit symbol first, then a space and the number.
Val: m³ 6682.942
